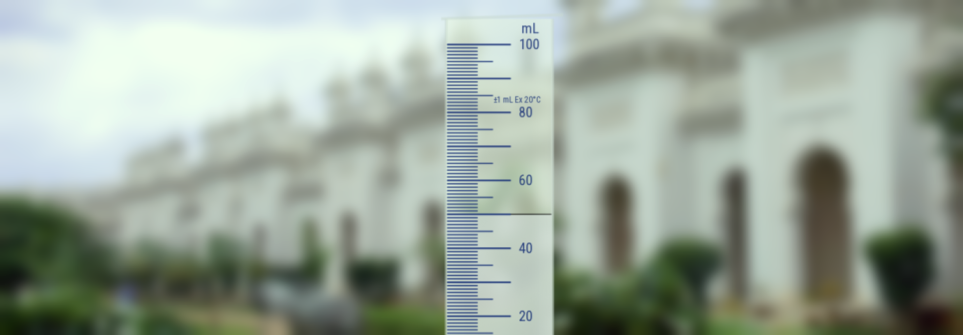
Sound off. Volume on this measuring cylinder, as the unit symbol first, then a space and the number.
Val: mL 50
